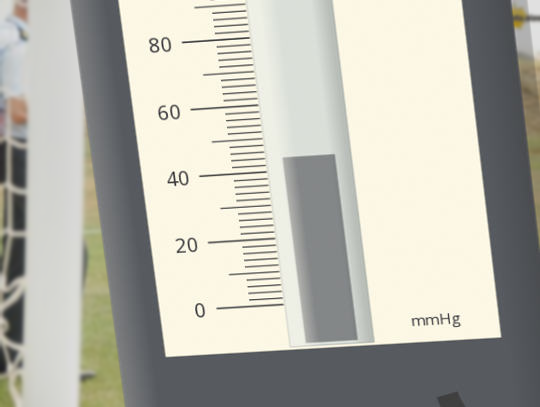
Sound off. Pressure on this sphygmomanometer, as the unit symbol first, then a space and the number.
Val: mmHg 44
